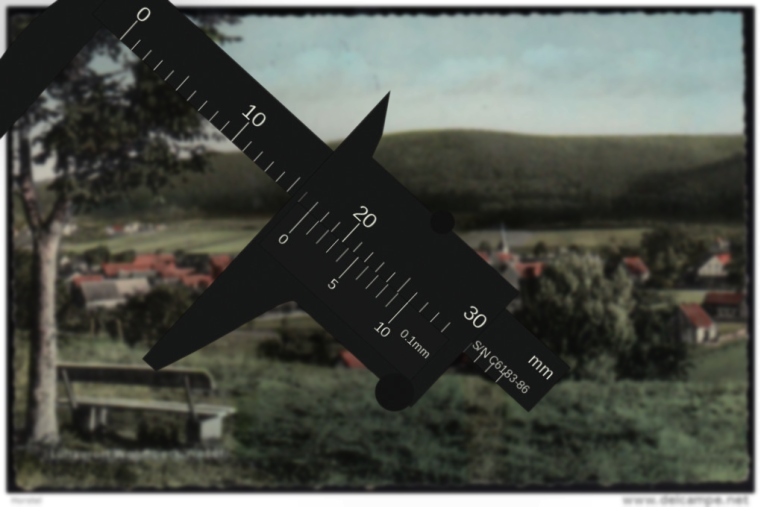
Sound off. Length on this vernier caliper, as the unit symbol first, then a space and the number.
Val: mm 17.0
